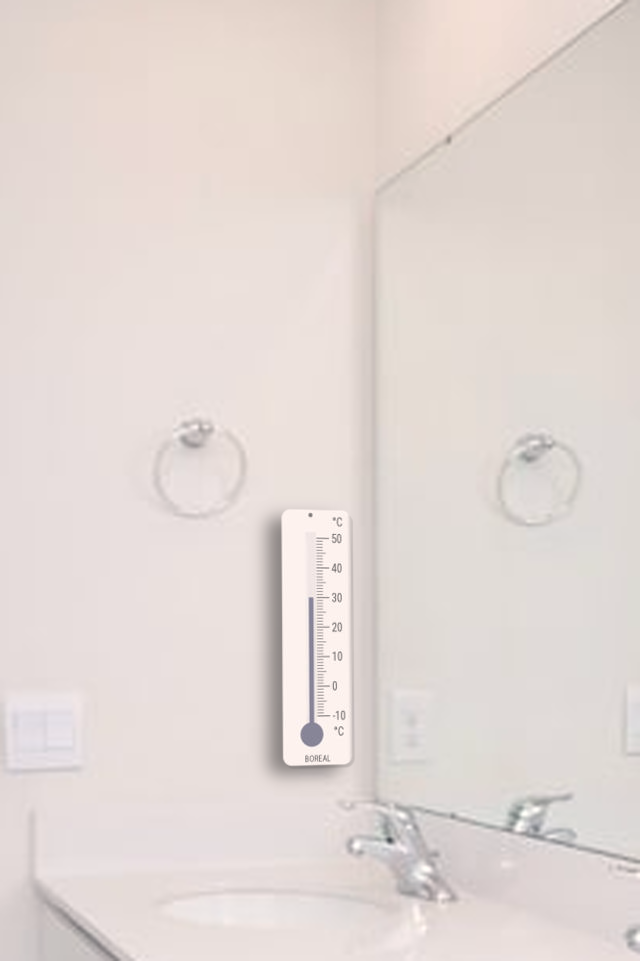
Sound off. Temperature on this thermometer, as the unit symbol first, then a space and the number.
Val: °C 30
